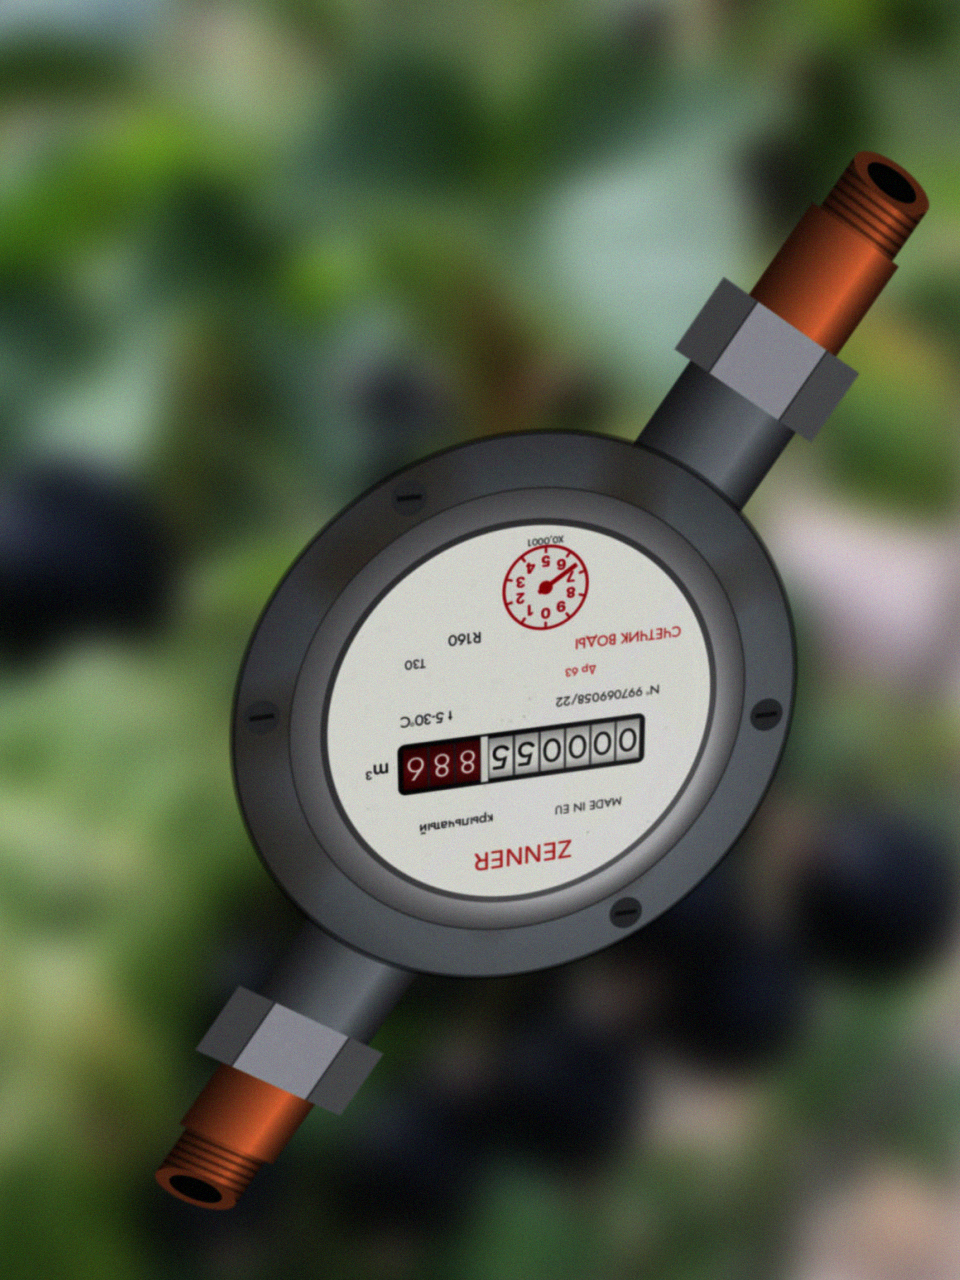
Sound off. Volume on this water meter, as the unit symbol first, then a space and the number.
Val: m³ 55.8866
